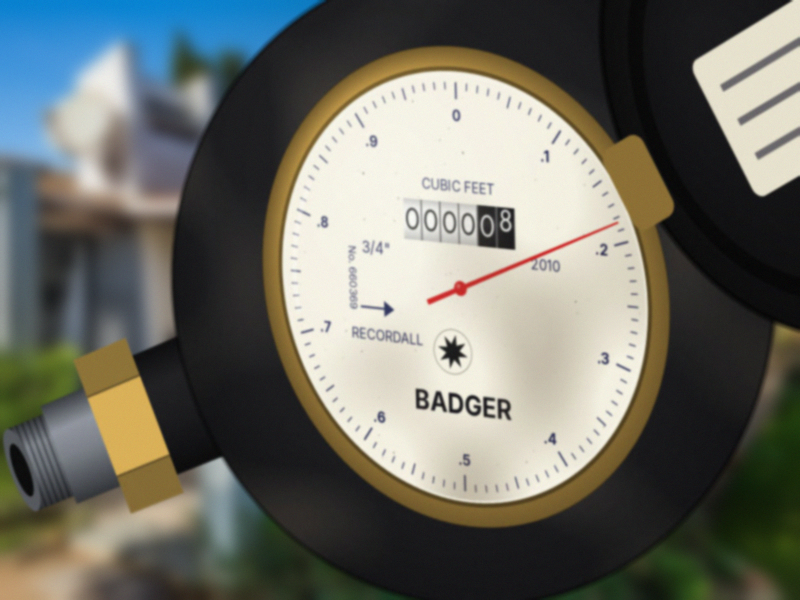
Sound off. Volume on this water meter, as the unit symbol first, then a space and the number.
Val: ft³ 8.18
